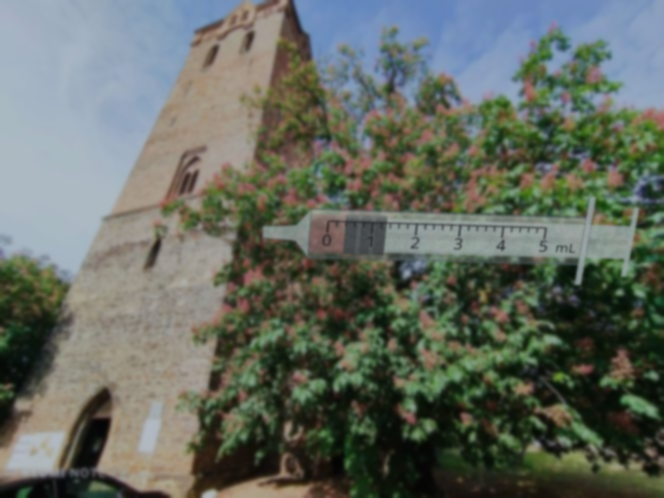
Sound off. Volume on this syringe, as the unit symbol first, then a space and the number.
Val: mL 0.4
